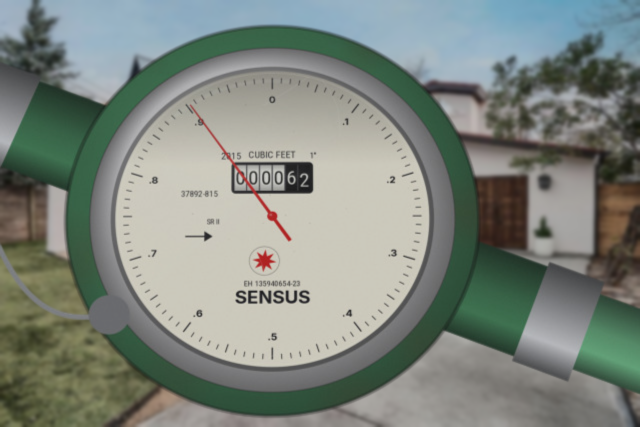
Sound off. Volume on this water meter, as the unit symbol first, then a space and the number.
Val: ft³ 61.90
